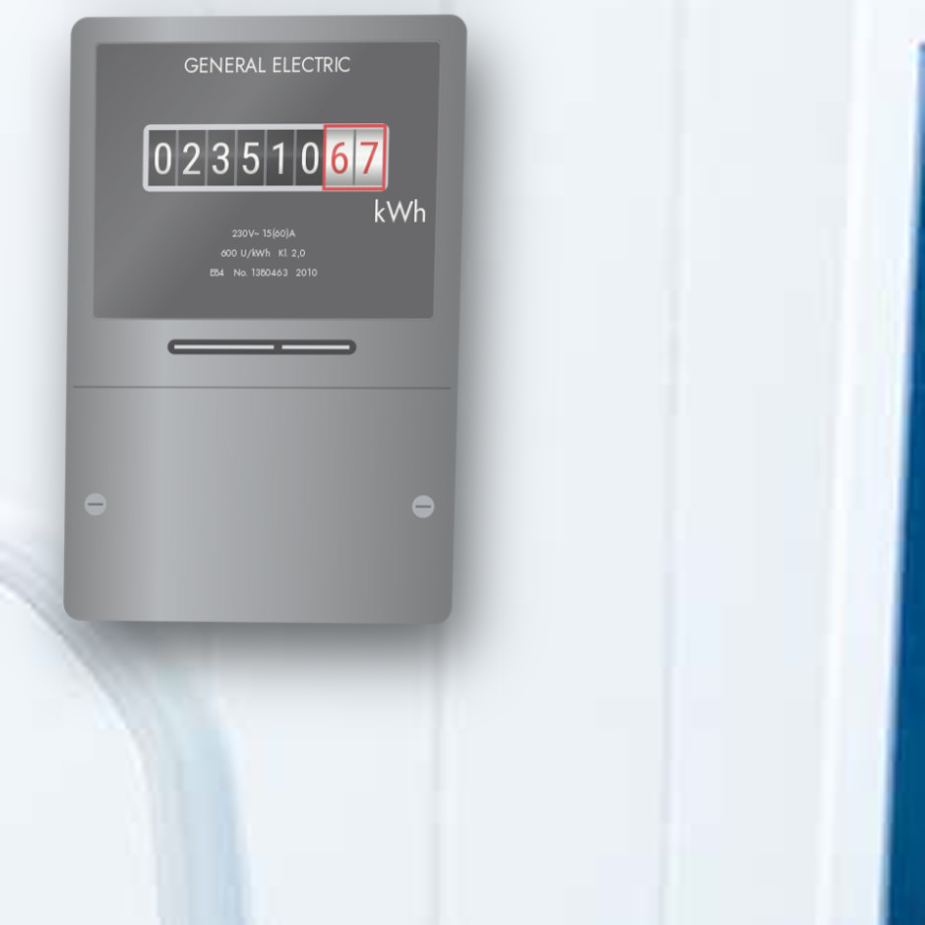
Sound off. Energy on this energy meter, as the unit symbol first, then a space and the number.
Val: kWh 23510.67
